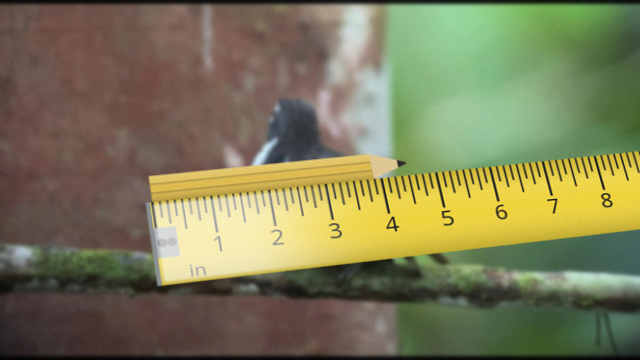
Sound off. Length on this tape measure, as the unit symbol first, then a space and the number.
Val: in 4.5
